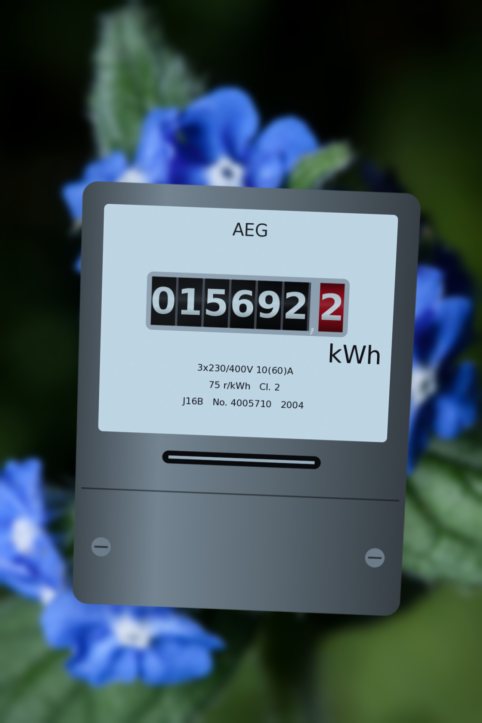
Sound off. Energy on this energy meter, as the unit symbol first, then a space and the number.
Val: kWh 15692.2
